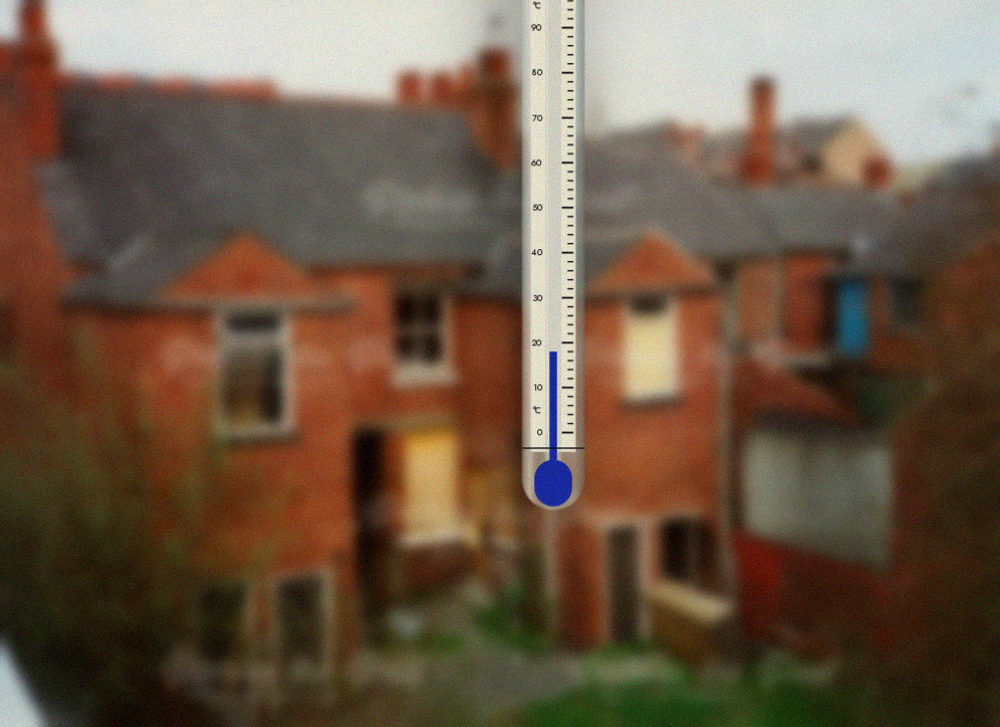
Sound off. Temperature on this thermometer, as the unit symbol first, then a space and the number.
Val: °C 18
